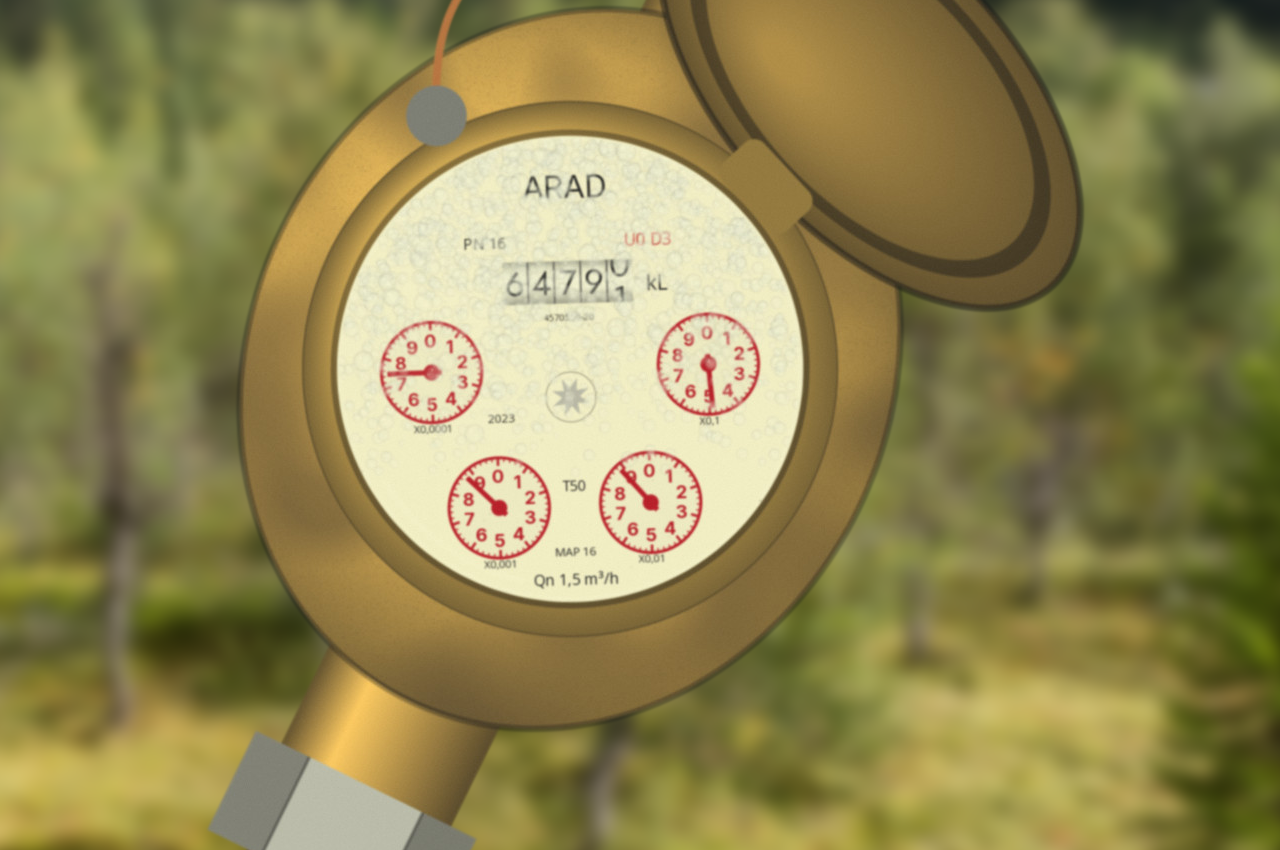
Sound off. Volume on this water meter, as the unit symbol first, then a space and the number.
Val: kL 64790.4887
